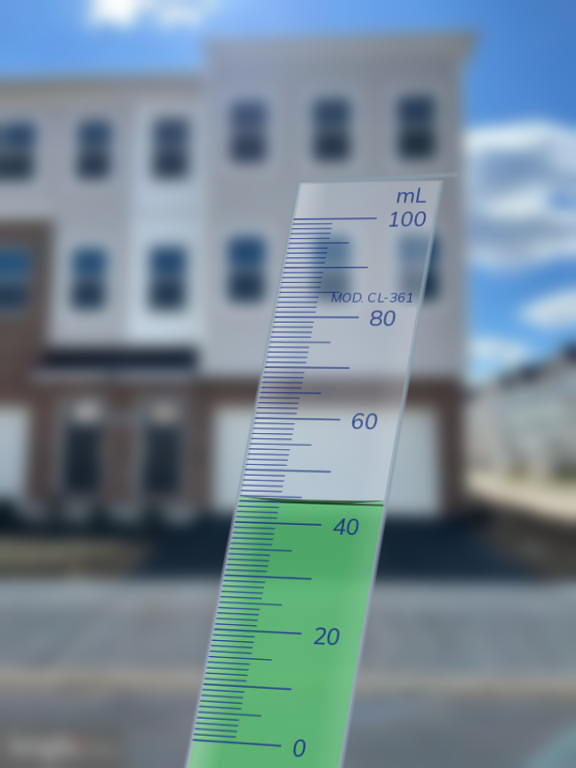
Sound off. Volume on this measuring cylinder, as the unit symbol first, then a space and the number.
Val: mL 44
